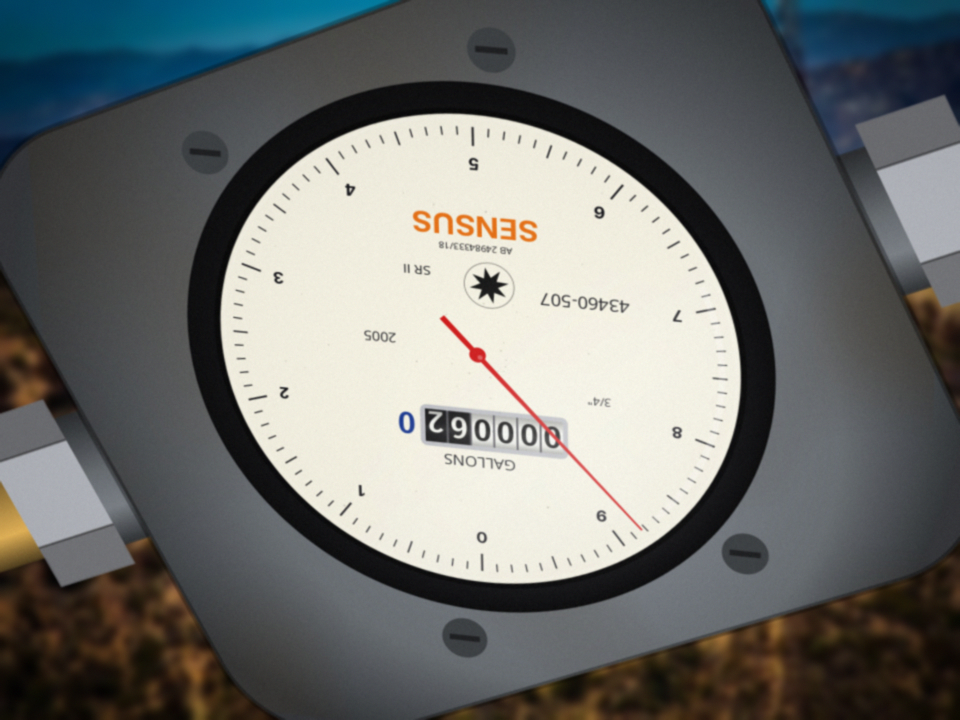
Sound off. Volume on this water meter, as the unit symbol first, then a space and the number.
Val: gal 618.8
